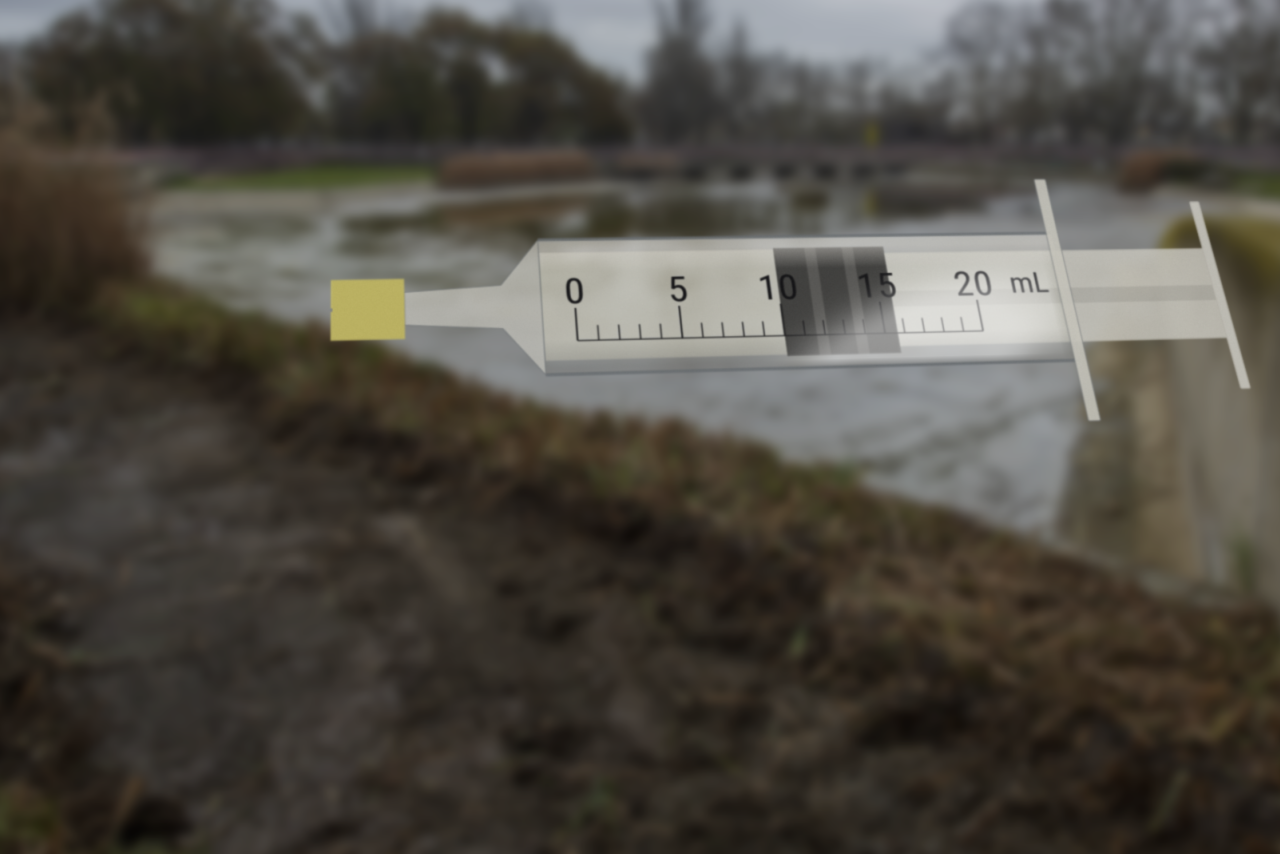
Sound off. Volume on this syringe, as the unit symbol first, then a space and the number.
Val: mL 10
